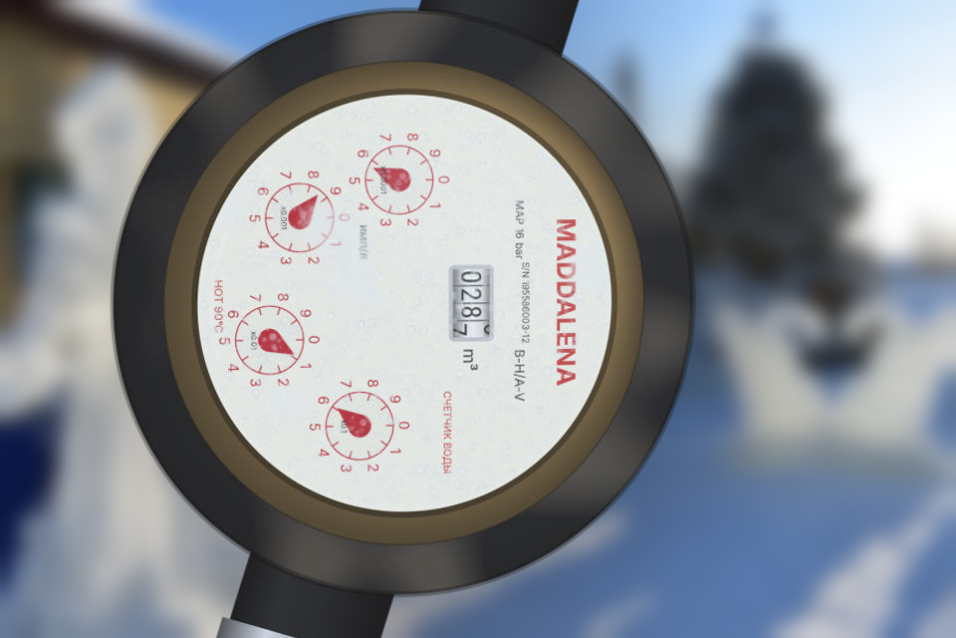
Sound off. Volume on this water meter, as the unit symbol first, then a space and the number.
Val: m³ 286.6085
